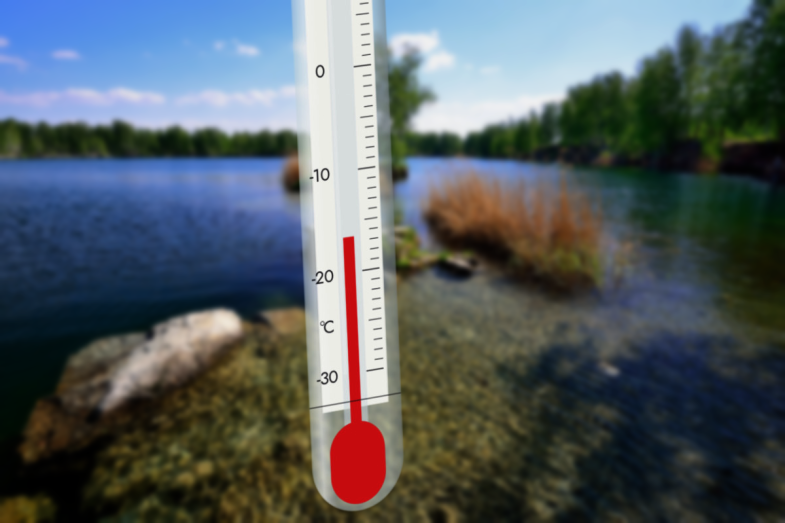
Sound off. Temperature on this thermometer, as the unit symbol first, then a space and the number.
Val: °C -16.5
